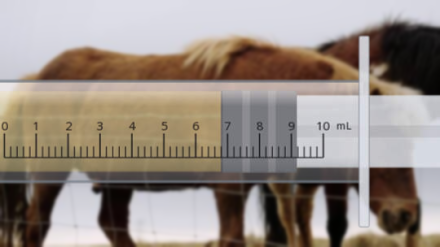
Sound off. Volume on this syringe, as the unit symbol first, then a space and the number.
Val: mL 6.8
